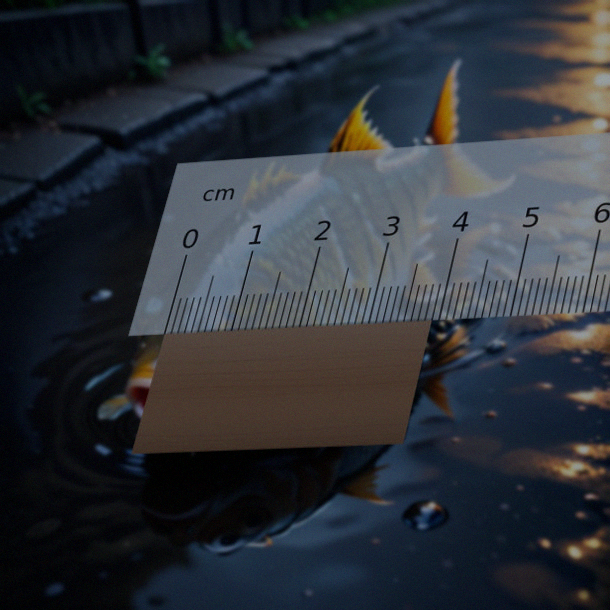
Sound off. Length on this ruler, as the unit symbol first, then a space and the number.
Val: cm 3.9
